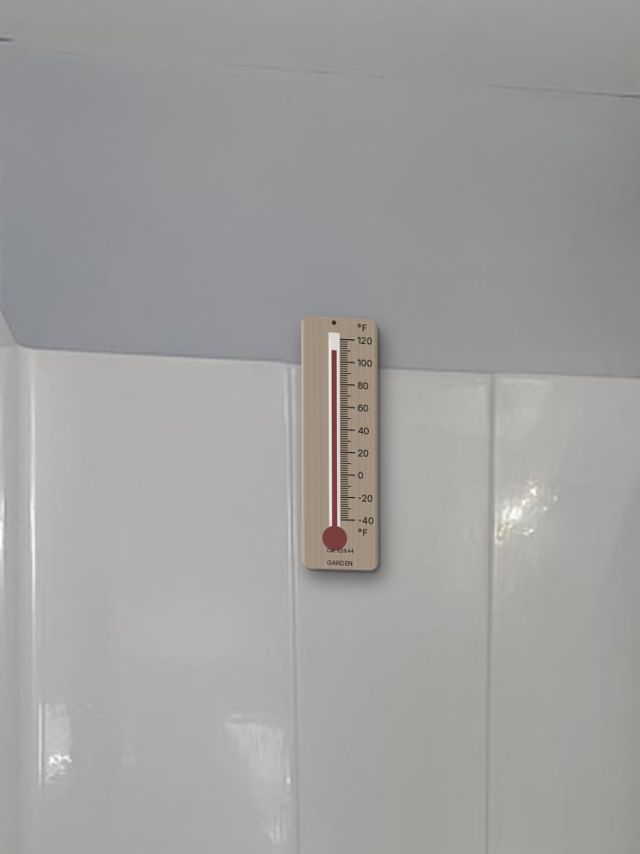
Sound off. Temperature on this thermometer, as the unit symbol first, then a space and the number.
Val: °F 110
